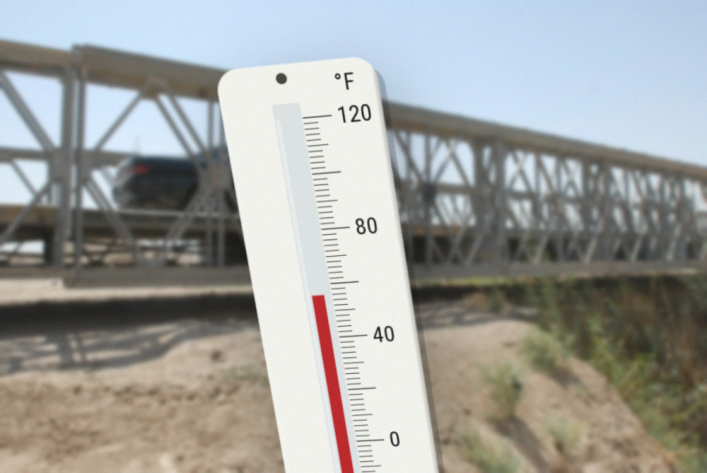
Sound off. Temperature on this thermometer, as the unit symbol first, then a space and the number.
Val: °F 56
